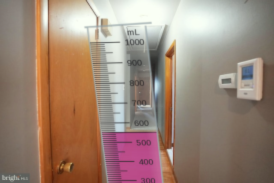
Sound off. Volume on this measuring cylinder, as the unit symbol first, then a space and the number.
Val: mL 550
